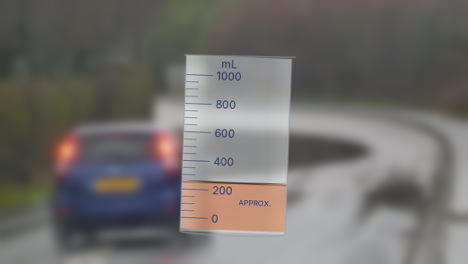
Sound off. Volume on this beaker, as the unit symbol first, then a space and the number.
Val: mL 250
